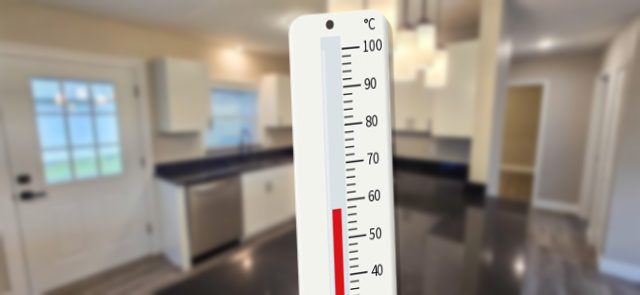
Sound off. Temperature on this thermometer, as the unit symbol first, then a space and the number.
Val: °C 58
